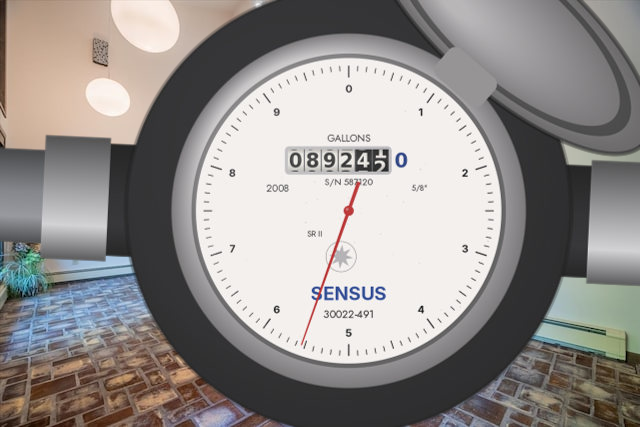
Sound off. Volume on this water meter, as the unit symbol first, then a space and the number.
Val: gal 892415.5
